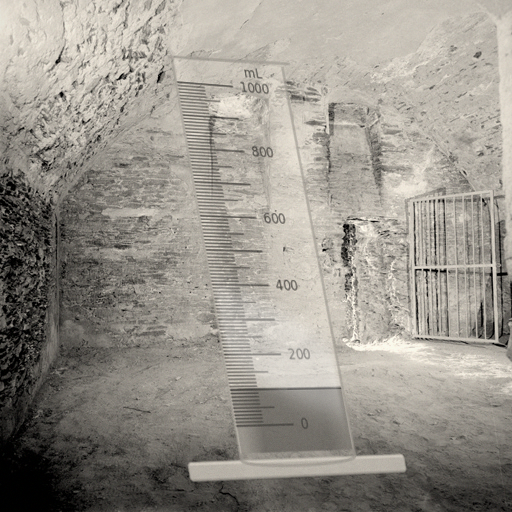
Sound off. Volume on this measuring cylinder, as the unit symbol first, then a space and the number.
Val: mL 100
